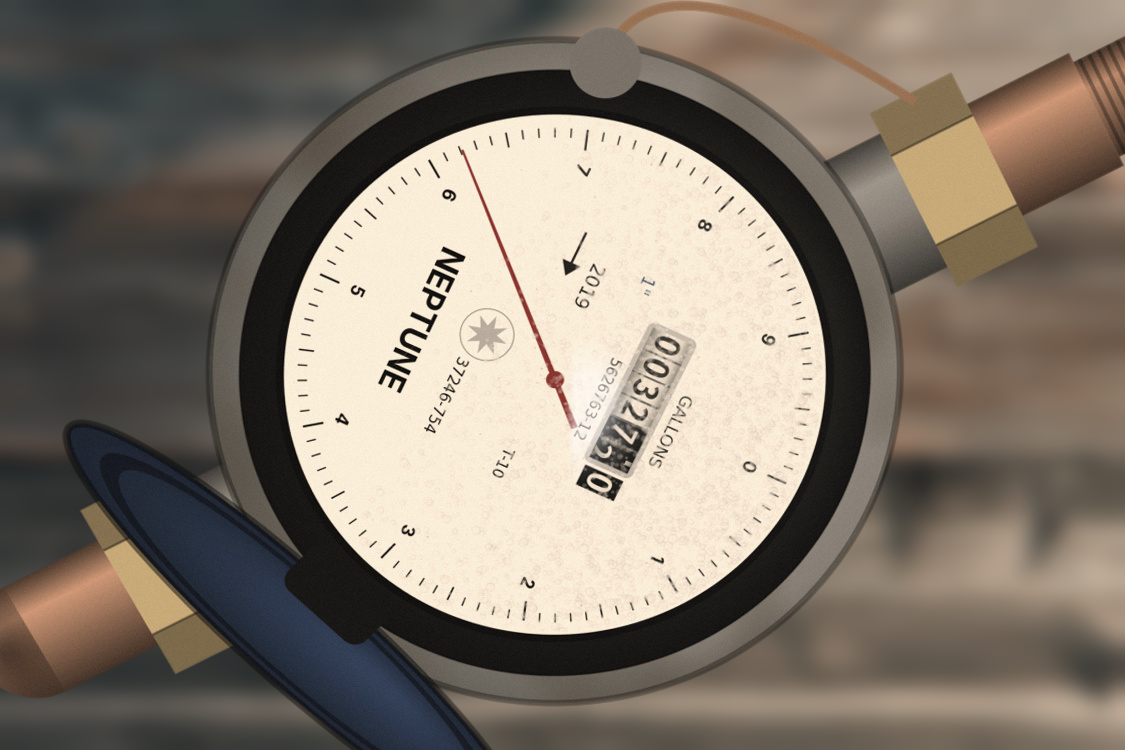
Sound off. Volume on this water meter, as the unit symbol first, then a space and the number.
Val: gal 32716.2
